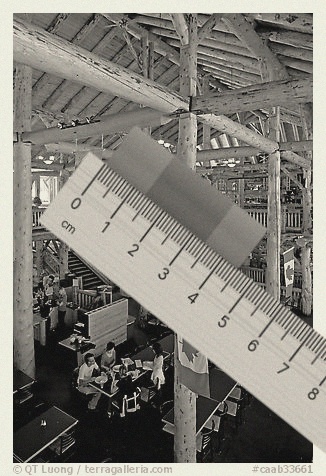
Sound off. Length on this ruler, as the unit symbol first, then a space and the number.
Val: cm 4.5
